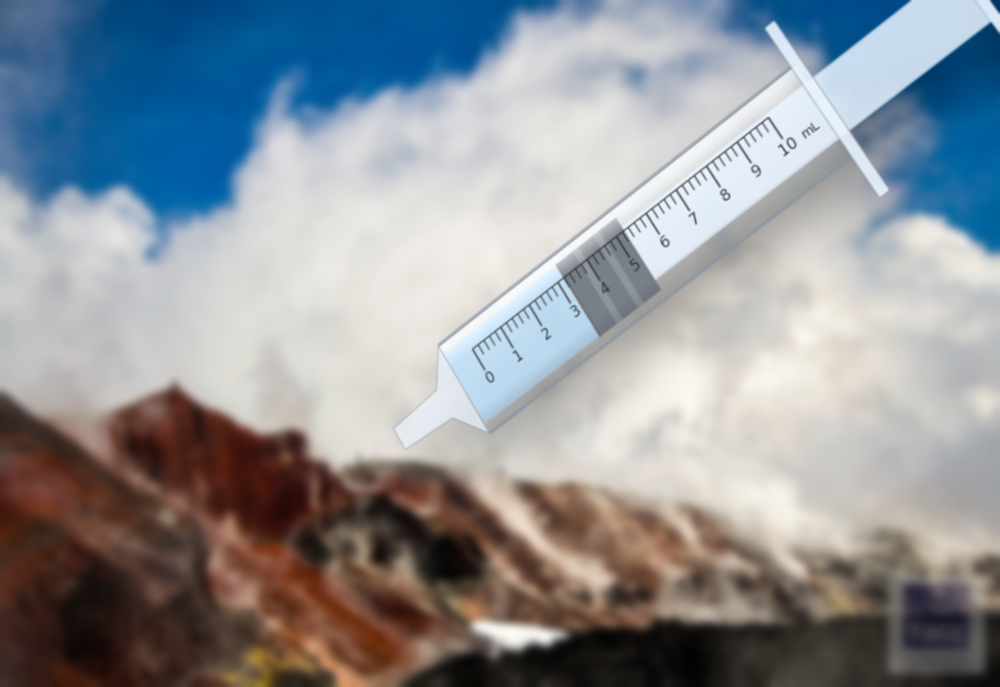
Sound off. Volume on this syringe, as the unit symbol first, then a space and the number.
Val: mL 3.2
